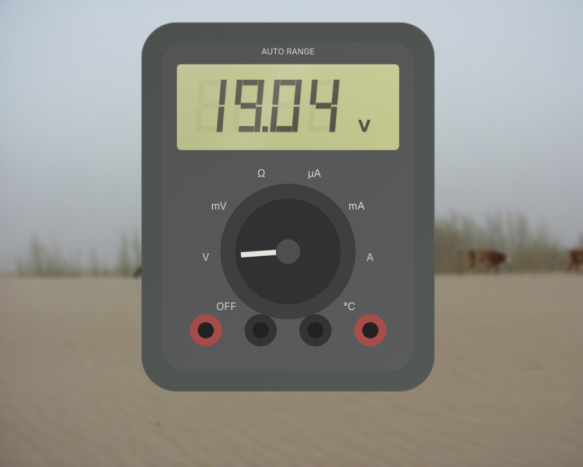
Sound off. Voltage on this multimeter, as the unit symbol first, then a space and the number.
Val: V 19.04
